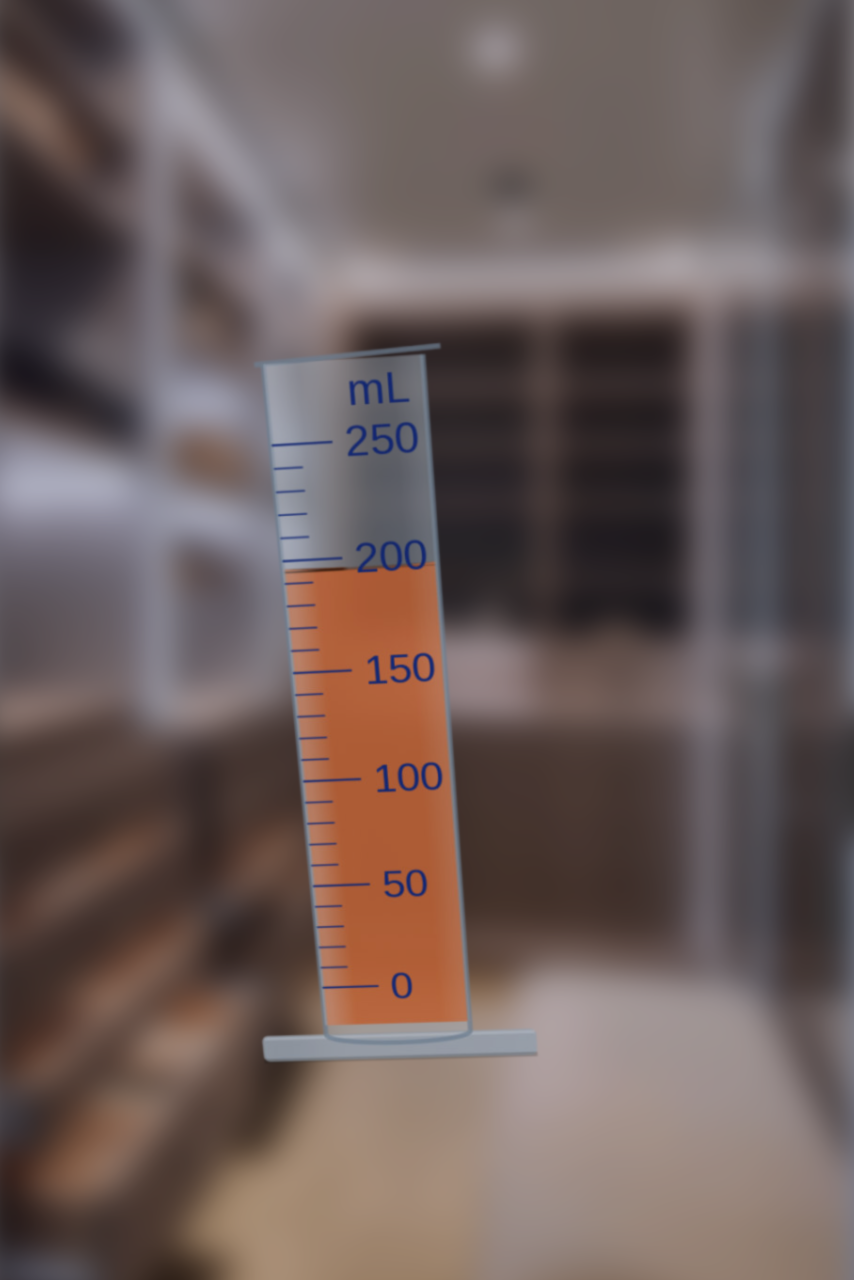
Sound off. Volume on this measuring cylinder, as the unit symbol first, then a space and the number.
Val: mL 195
